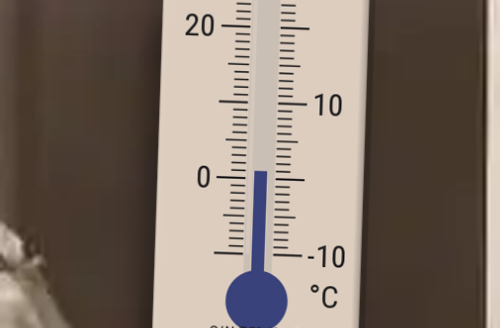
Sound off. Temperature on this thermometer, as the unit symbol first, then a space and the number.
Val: °C 1
